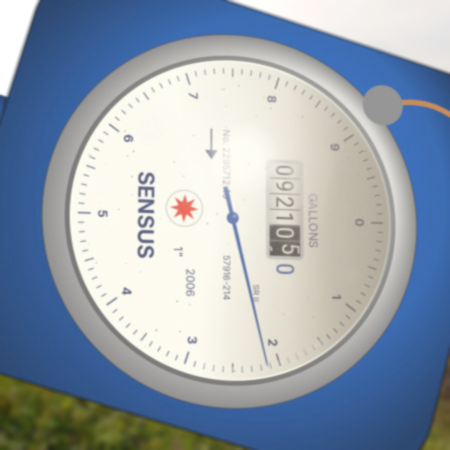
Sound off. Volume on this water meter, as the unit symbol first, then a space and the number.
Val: gal 921052.1
